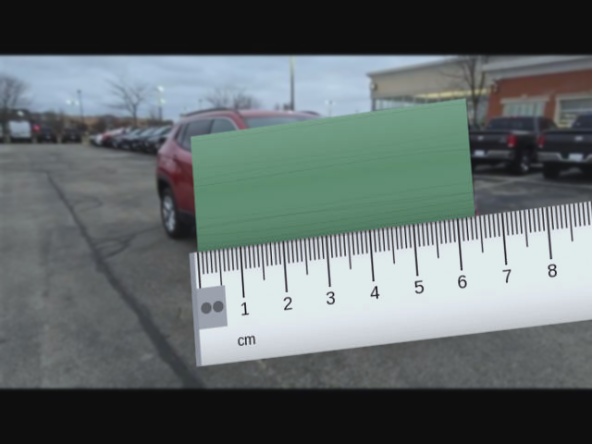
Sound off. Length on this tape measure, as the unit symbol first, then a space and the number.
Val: cm 6.4
